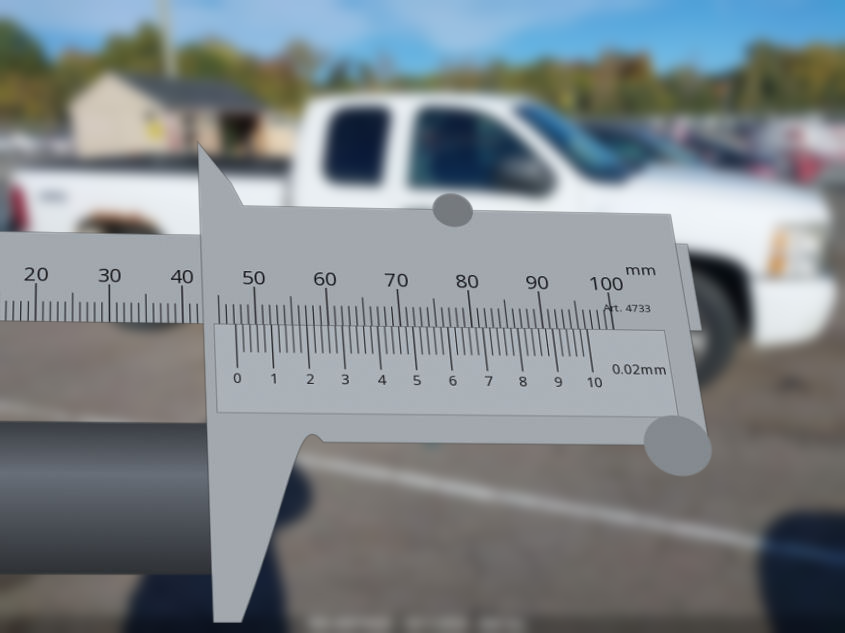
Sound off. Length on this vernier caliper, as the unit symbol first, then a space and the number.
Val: mm 47.2
